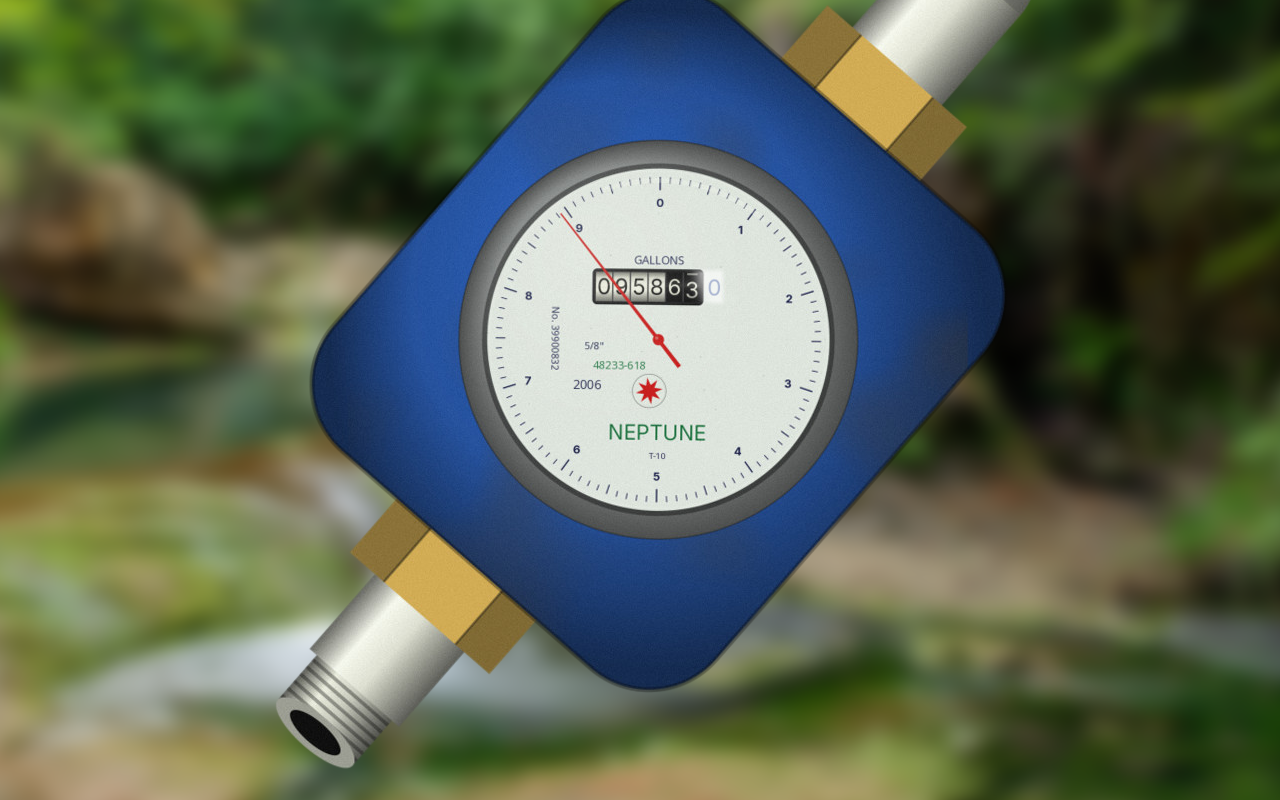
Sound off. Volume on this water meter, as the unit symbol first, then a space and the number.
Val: gal 958628.9
